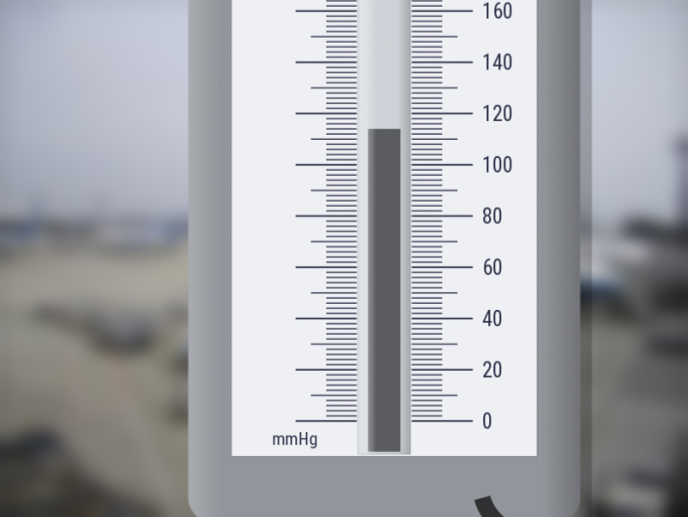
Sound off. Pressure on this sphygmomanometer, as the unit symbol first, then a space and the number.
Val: mmHg 114
